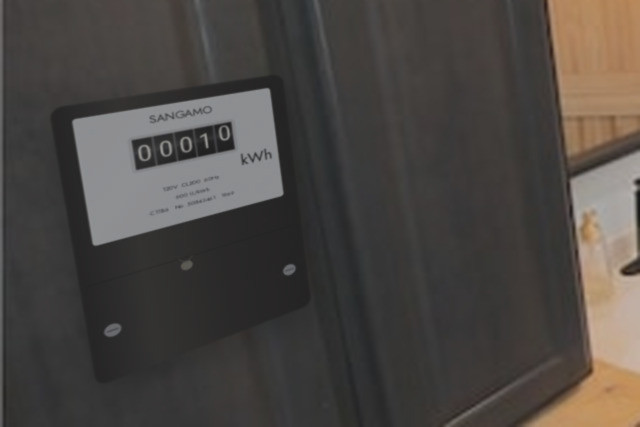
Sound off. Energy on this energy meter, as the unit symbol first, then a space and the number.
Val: kWh 10
